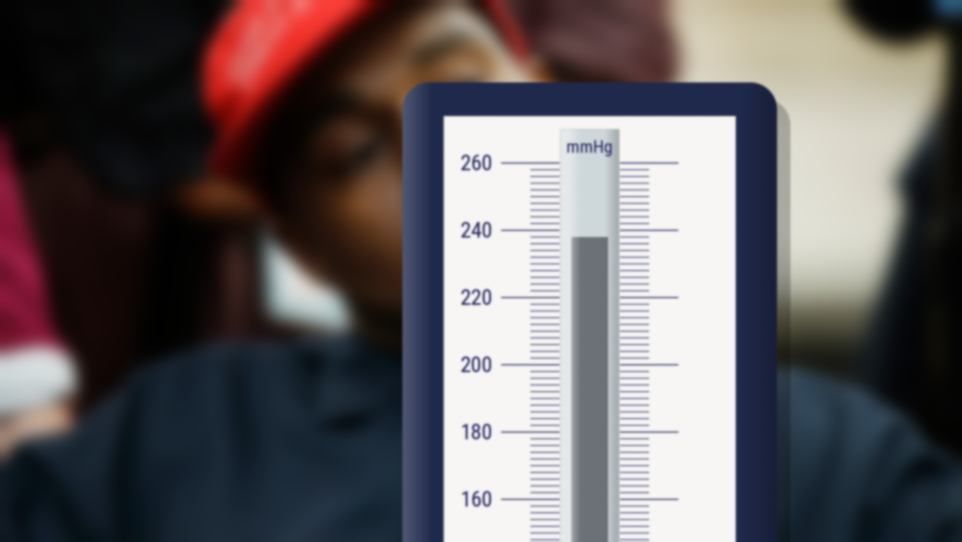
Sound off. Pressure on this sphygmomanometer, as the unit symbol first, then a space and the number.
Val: mmHg 238
